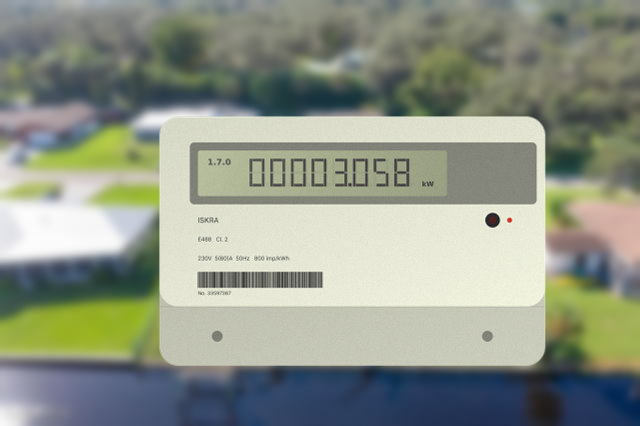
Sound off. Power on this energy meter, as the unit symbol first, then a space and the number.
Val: kW 3.058
